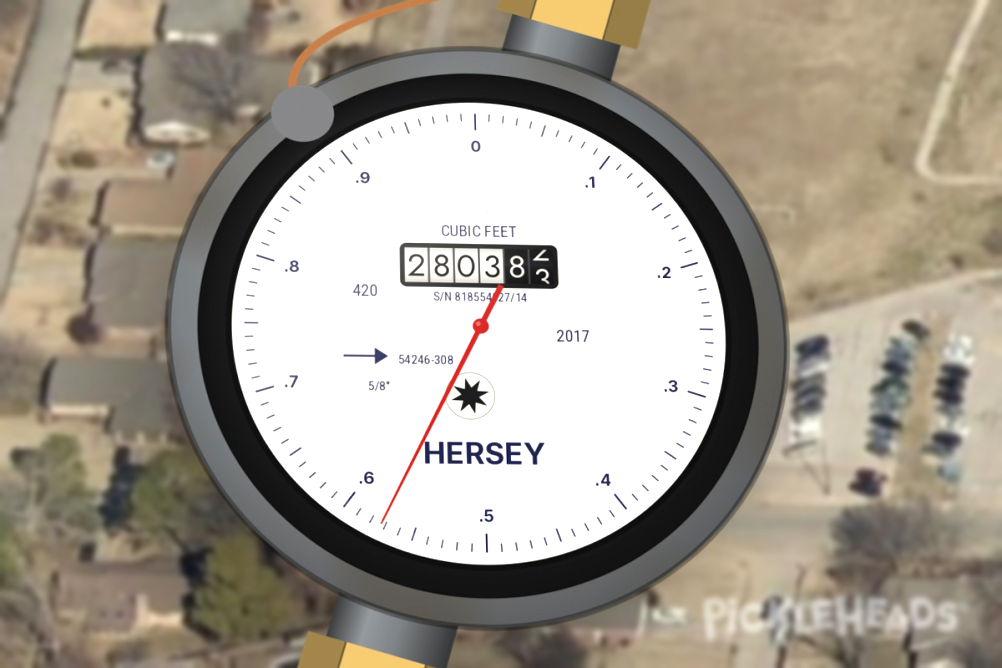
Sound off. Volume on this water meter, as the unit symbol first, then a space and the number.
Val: ft³ 280382.57
